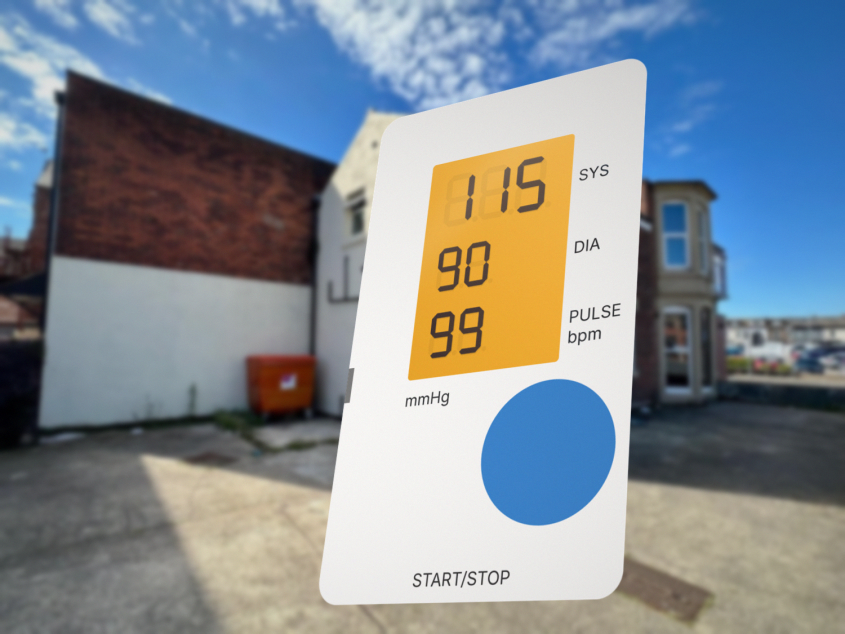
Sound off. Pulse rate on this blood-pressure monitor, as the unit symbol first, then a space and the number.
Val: bpm 99
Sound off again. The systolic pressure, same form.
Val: mmHg 115
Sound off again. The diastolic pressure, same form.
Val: mmHg 90
